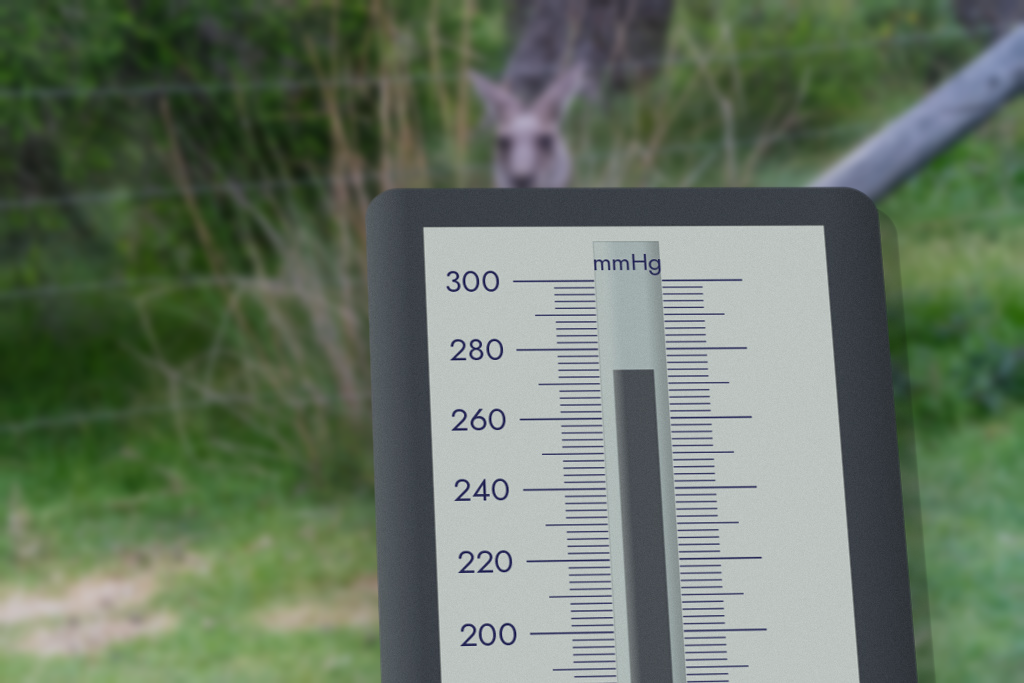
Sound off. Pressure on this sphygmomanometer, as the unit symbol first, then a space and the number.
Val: mmHg 274
